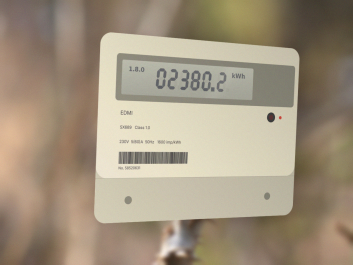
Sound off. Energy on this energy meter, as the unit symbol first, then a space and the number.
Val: kWh 2380.2
